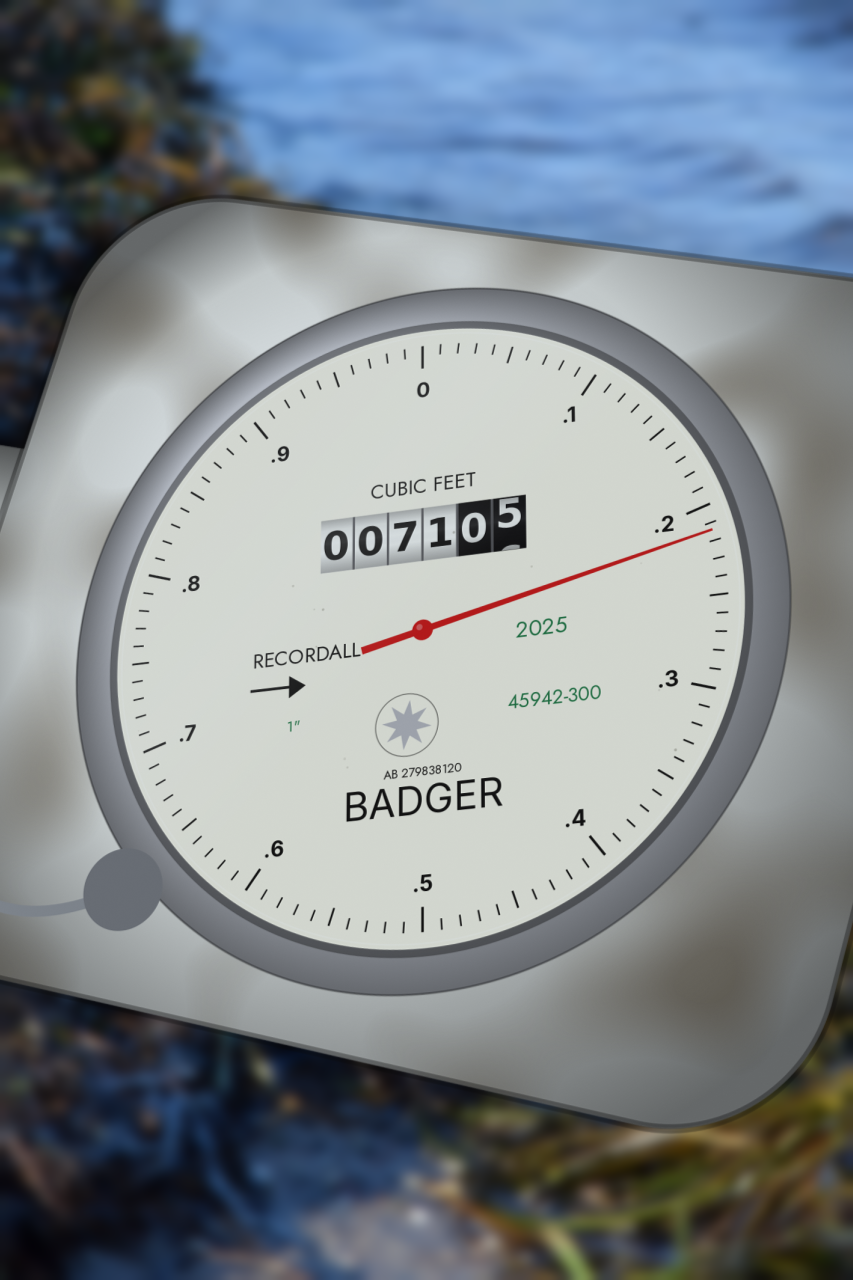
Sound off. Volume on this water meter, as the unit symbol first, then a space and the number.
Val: ft³ 7105.21
